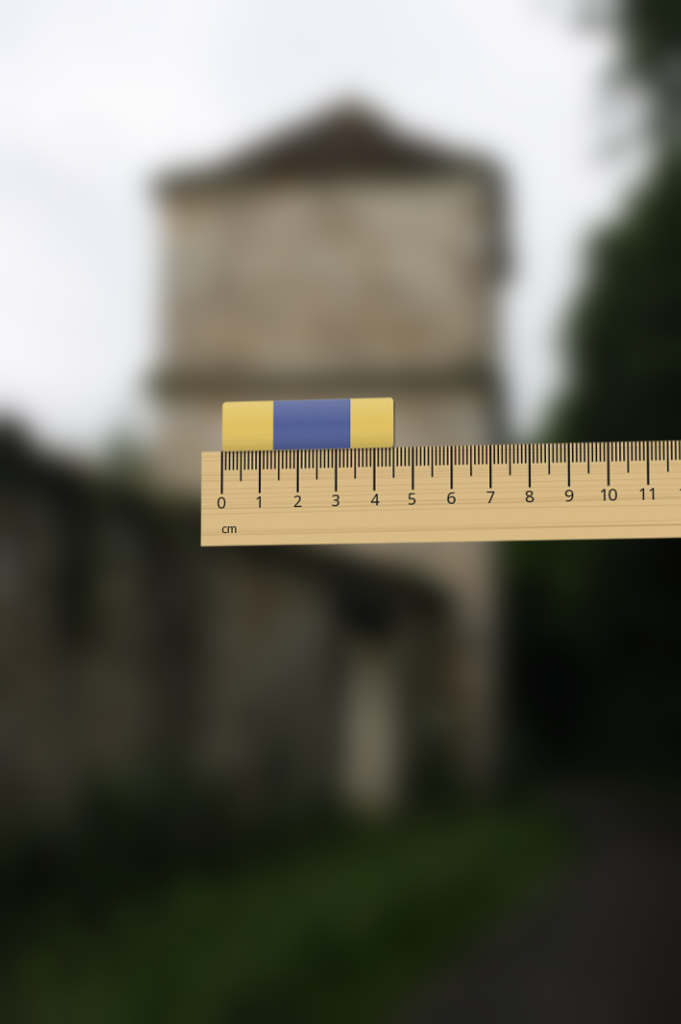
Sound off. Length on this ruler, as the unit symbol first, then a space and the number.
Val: cm 4.5
